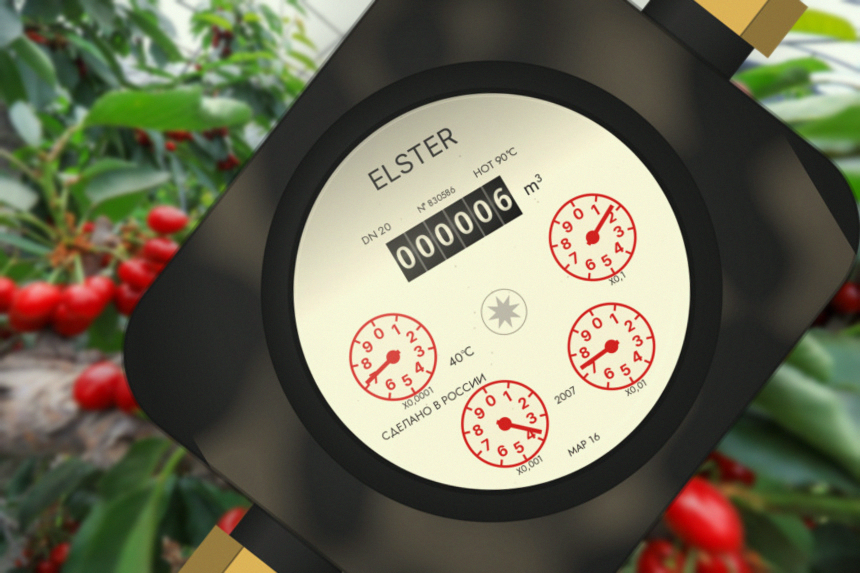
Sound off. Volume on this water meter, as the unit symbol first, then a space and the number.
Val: m³ 6.1737
